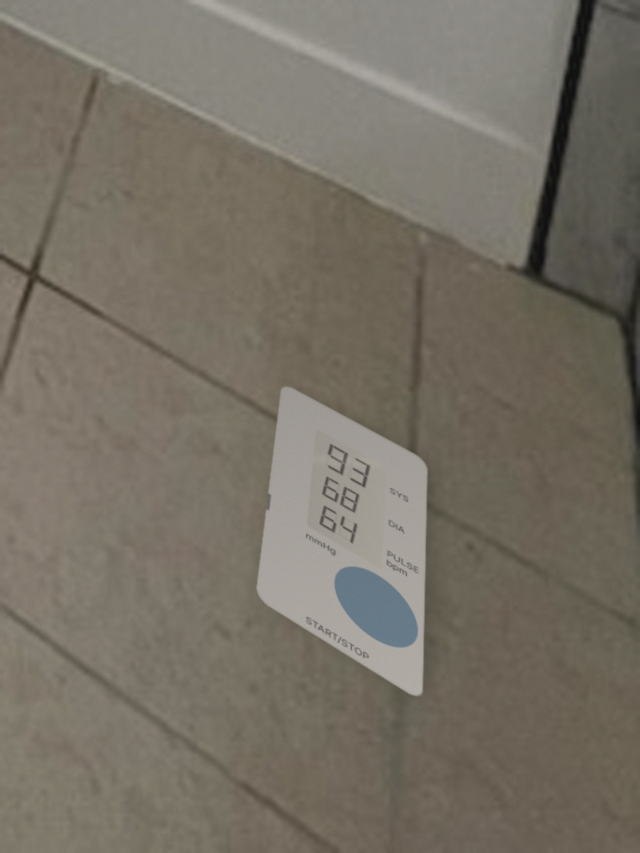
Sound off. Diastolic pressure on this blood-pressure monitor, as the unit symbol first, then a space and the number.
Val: mmHg 68
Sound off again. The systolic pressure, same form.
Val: mmHg 93
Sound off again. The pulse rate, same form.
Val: bpm 64
